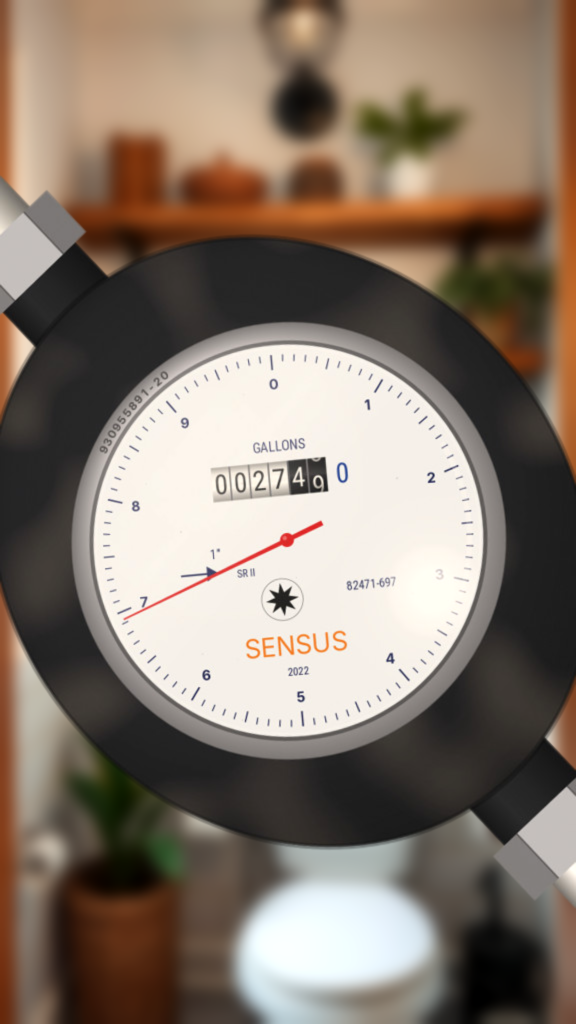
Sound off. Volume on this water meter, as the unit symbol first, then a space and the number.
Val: gal 27486.9
